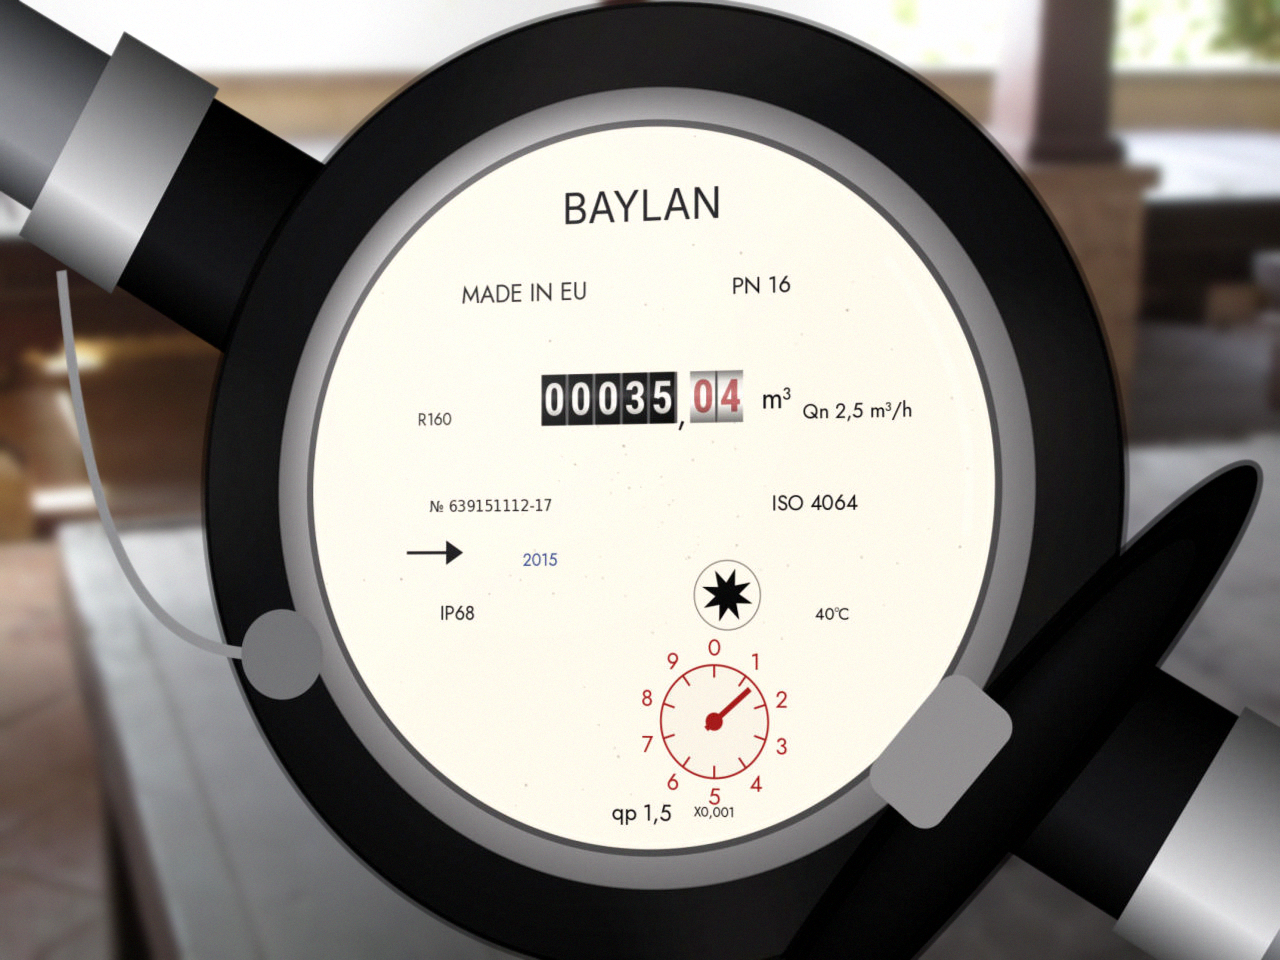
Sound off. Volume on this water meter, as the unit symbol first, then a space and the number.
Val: m³ 35.041
